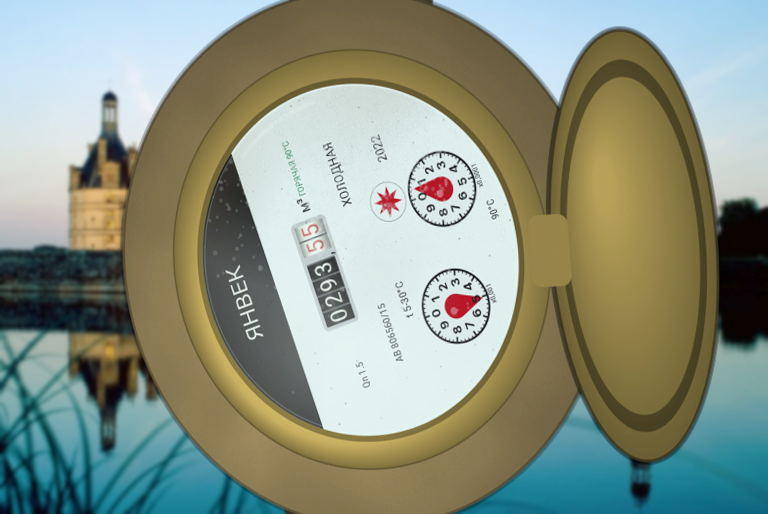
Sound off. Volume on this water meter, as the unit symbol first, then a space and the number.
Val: m³ 293.5550
